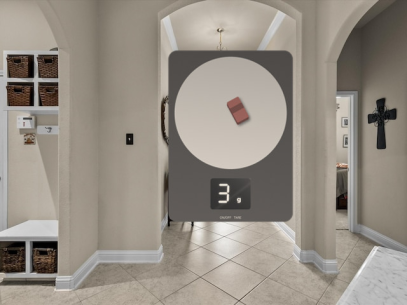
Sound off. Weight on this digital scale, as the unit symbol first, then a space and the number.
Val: g 3
